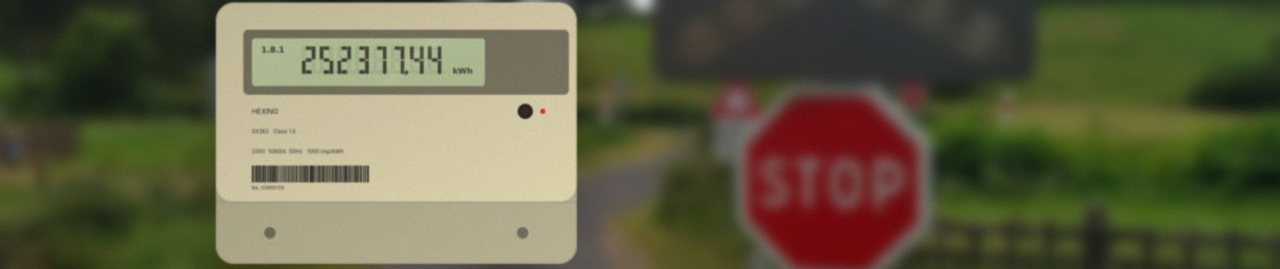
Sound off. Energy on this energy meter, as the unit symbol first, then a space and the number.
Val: kWh 252377.44
